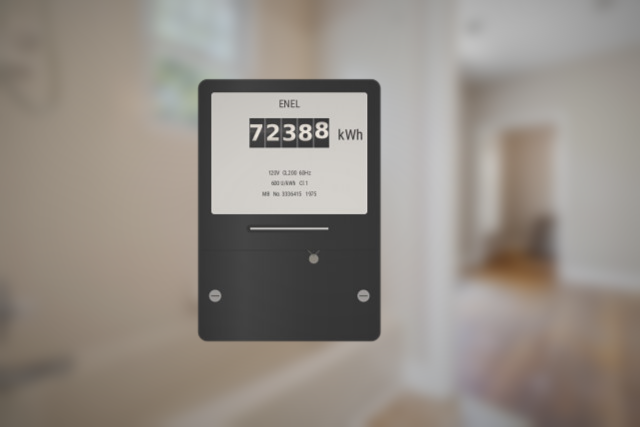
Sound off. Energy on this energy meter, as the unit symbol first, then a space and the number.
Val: kWh 72388
